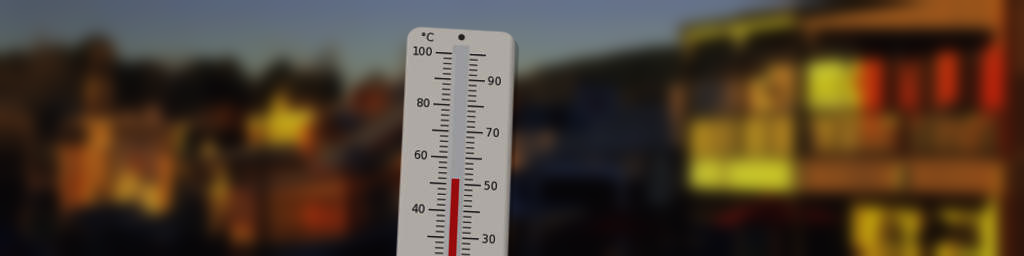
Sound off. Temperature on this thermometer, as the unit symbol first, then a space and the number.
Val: °C 52
